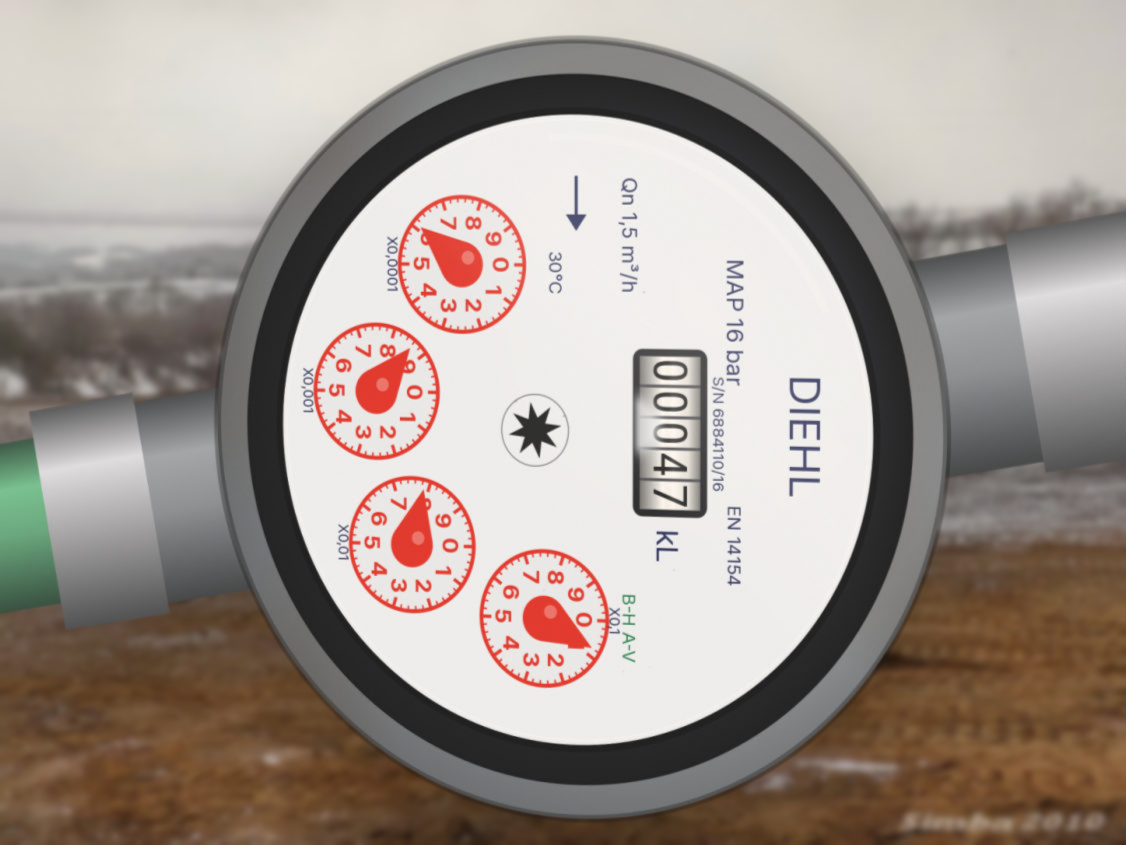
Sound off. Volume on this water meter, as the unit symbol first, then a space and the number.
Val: kL 47.0786
